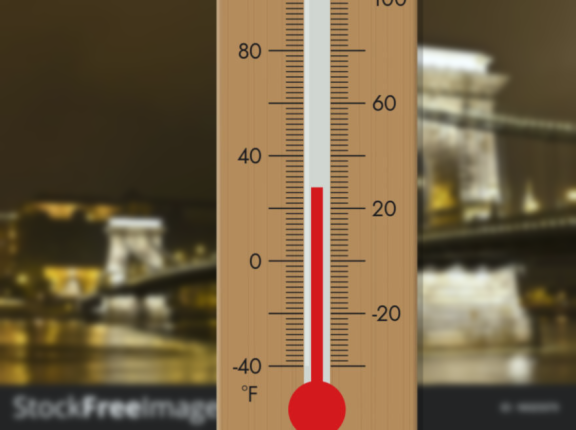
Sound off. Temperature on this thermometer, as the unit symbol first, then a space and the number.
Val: °F 28
